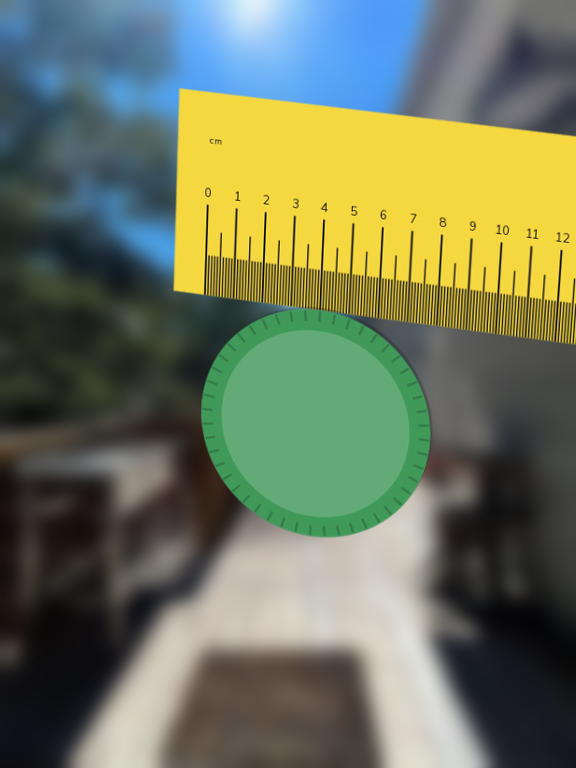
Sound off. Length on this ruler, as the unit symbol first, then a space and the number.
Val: cm 8
